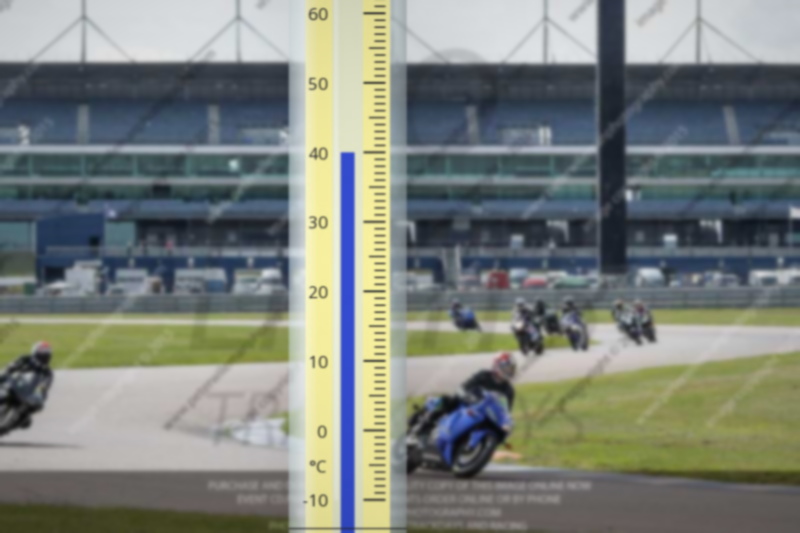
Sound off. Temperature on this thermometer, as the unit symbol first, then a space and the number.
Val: °C 40
